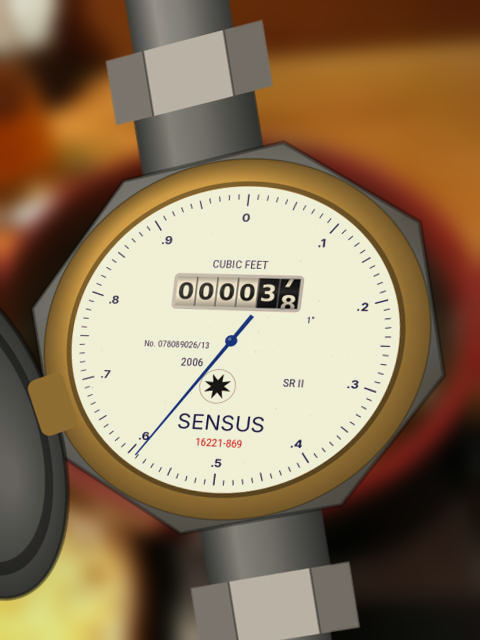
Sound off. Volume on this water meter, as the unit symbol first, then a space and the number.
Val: ft³ 37.59
